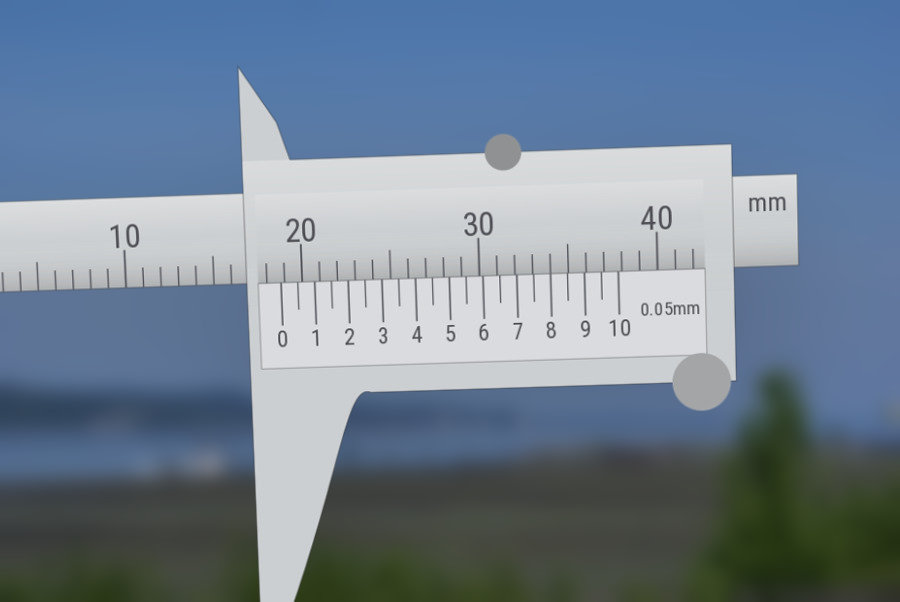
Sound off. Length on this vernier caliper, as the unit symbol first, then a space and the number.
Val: mm 18.8
